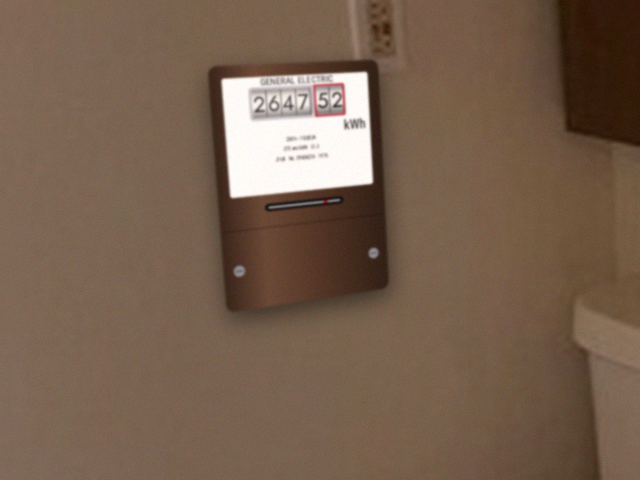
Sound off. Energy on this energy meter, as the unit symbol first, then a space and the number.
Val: kWh 2647.52
